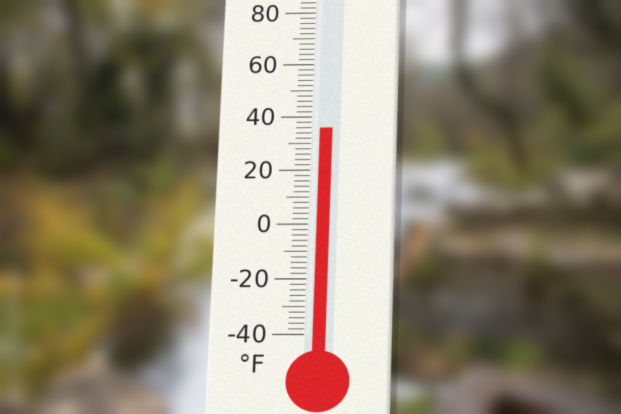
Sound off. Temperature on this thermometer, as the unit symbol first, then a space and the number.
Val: °F 36
